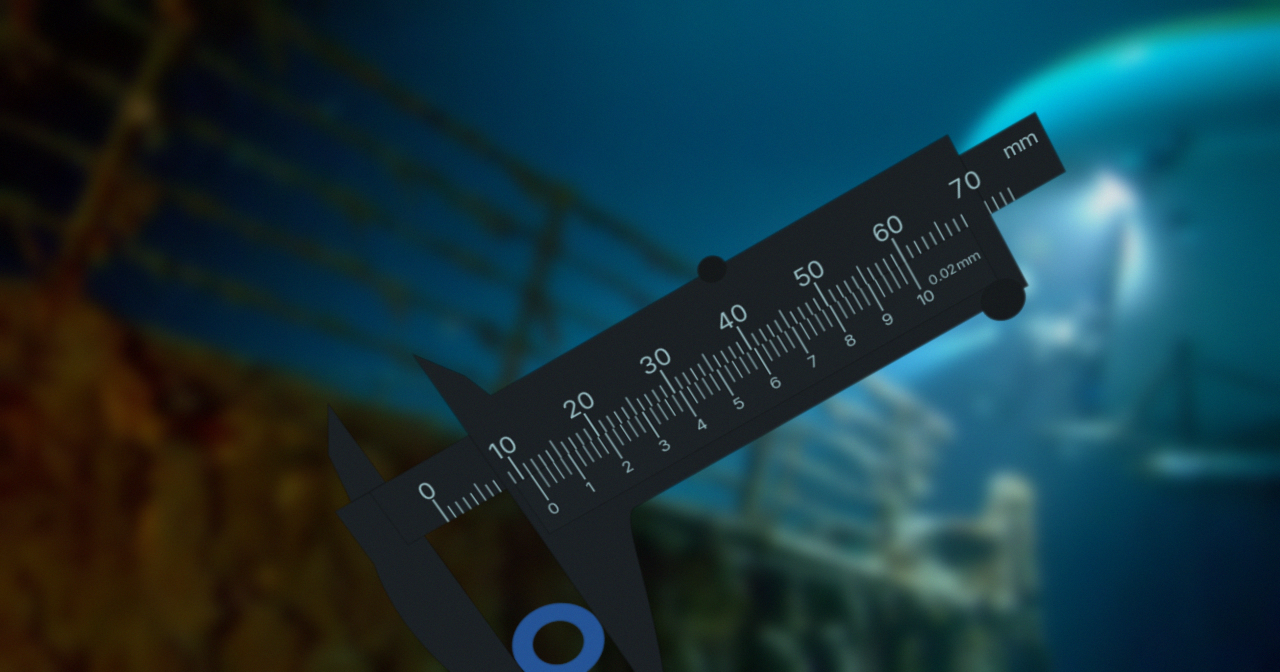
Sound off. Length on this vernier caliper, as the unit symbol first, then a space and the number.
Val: mm 11.0
